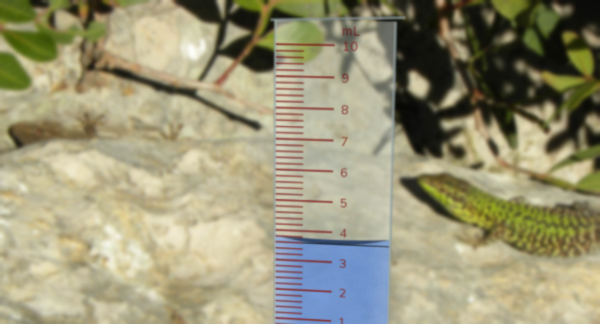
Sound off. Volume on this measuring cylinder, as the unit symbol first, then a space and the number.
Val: mL 3.6
